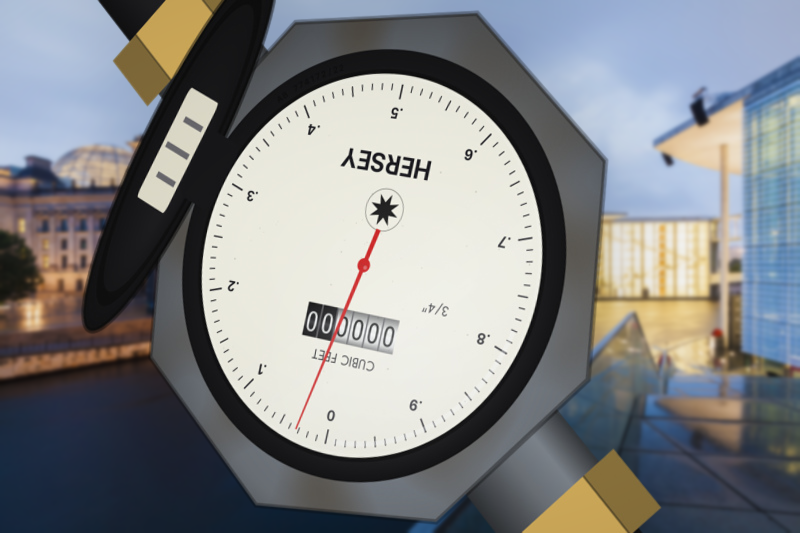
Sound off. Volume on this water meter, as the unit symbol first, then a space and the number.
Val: ft³ 0.03
